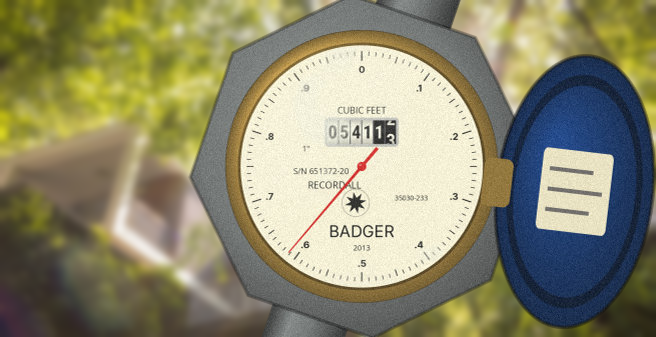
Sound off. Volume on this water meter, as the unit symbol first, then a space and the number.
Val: ft³ 54112.61
